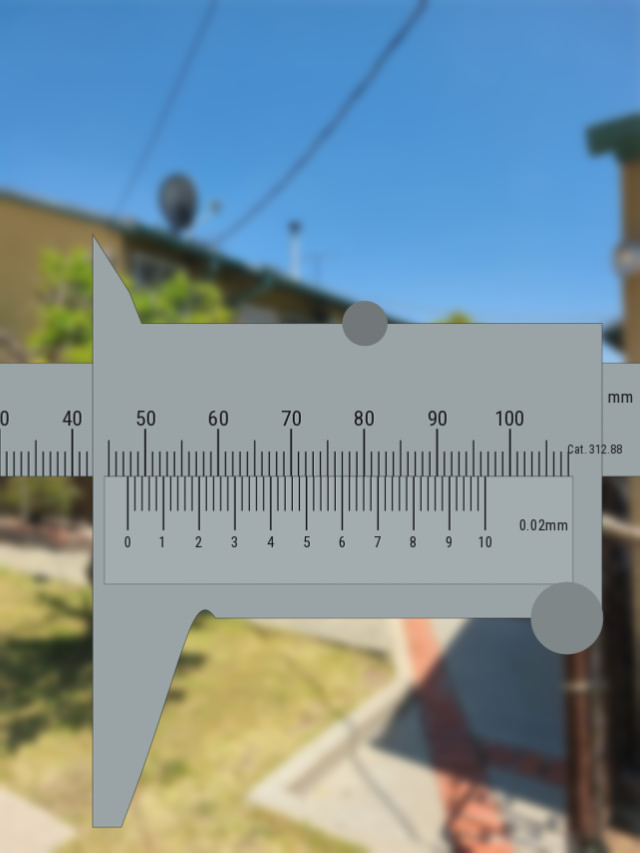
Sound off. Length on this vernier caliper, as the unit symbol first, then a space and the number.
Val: mm 47.6
